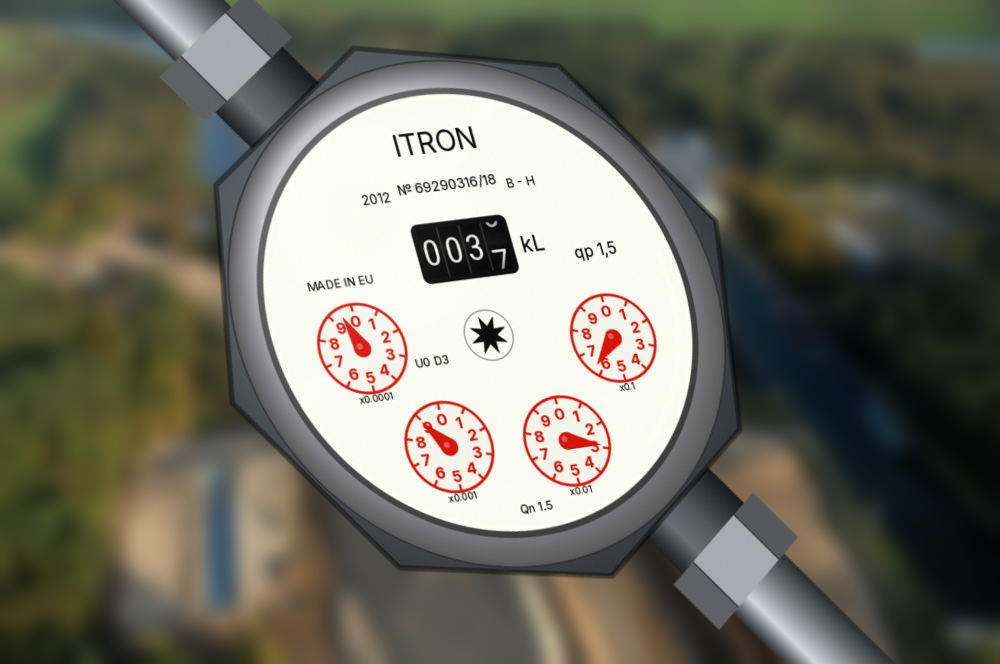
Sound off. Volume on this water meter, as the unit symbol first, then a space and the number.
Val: kL 36.6289
